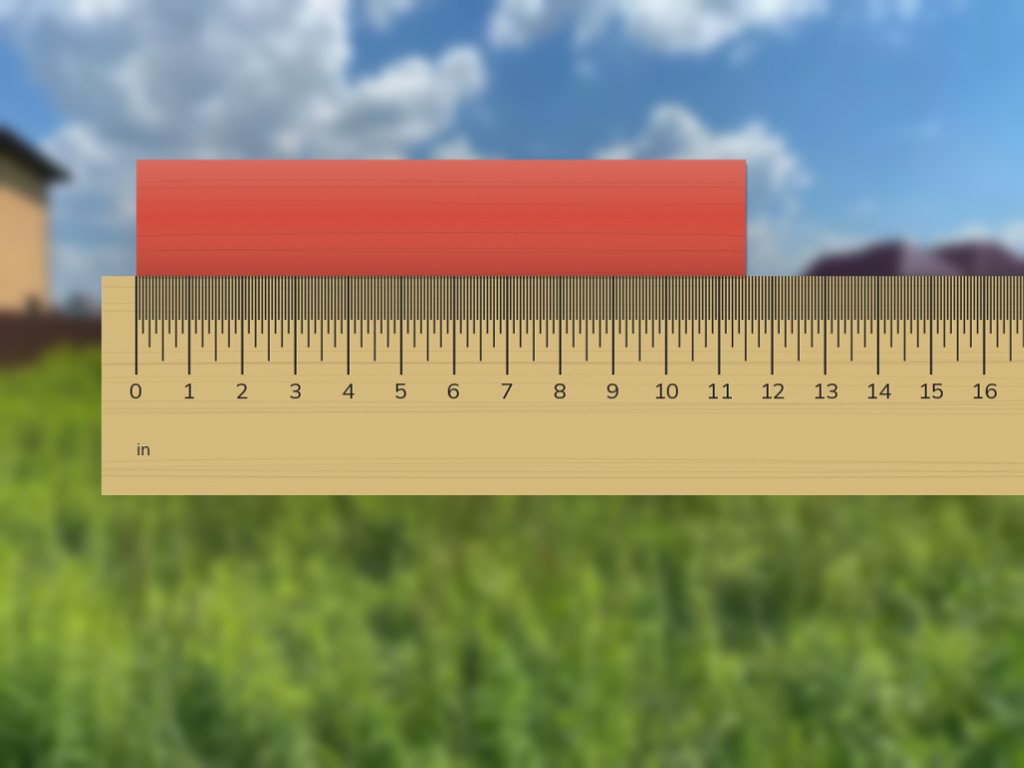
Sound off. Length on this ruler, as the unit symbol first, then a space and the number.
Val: in 11.5
